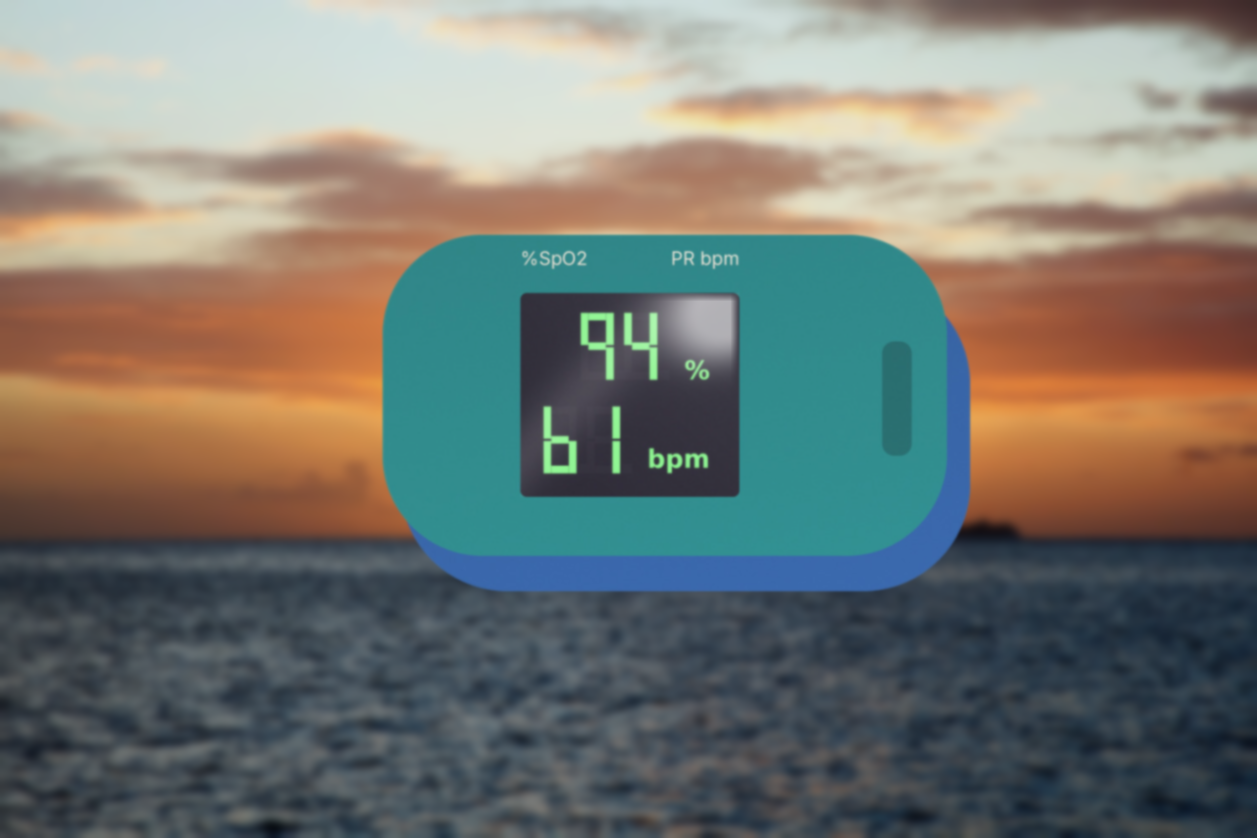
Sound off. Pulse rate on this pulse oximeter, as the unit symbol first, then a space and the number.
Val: bpm 61
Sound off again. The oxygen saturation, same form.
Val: % 94
